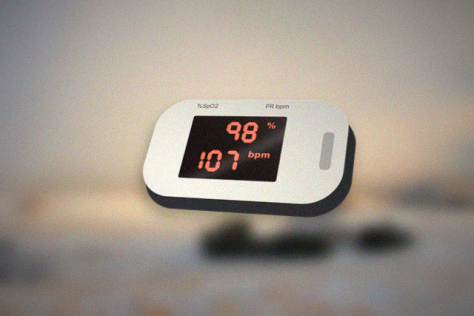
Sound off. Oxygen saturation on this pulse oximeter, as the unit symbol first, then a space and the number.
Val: % 98
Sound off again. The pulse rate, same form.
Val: bpm 107
